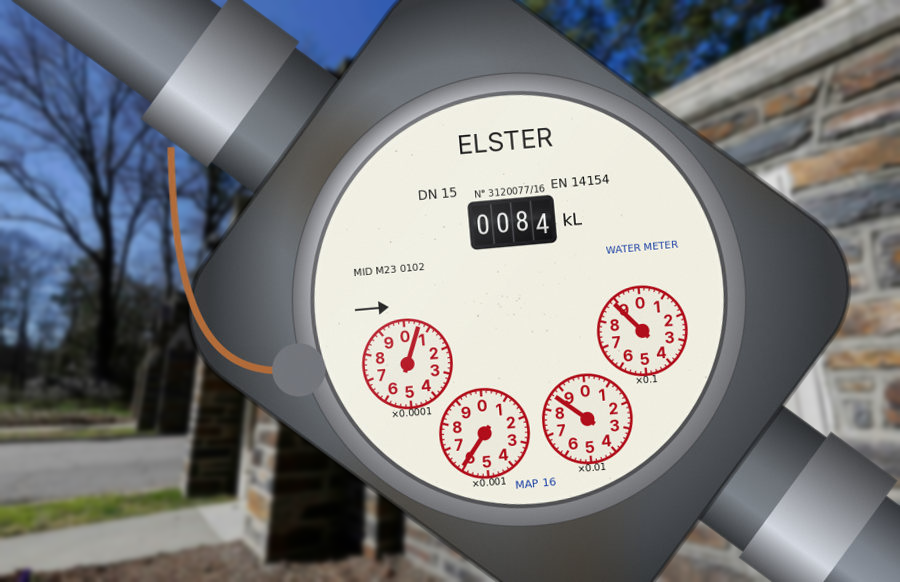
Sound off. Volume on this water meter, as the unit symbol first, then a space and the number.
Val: kL 83.8860
